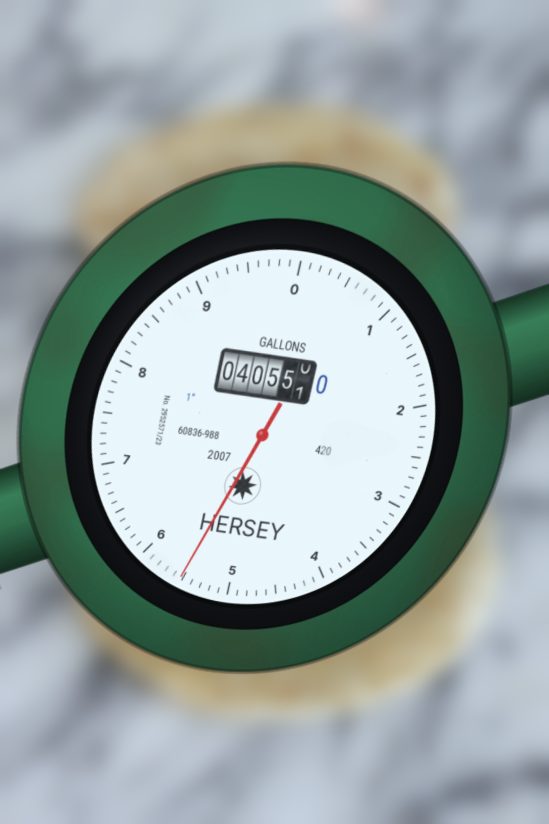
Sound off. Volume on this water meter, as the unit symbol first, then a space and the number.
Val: gal 405505.5
